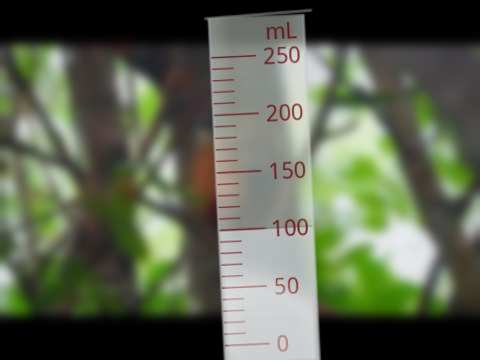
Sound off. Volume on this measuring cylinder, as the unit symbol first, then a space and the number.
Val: mL 100
